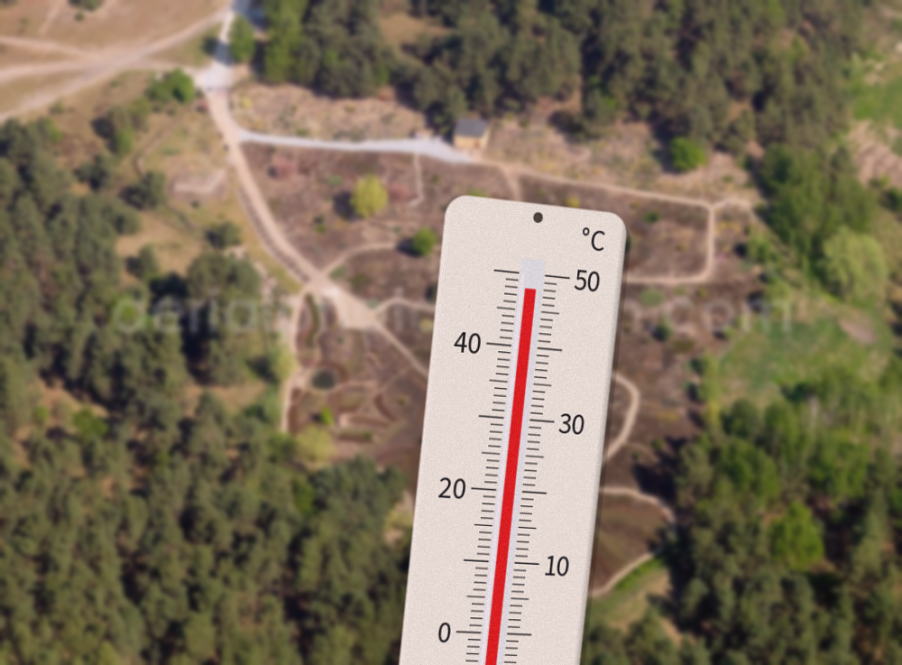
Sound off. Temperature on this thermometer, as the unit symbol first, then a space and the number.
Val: °C 48
